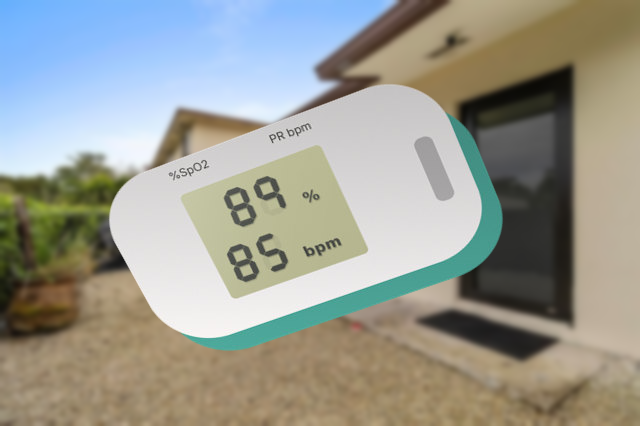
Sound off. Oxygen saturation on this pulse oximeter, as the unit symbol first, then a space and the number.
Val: % 89
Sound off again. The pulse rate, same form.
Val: bpm 85
